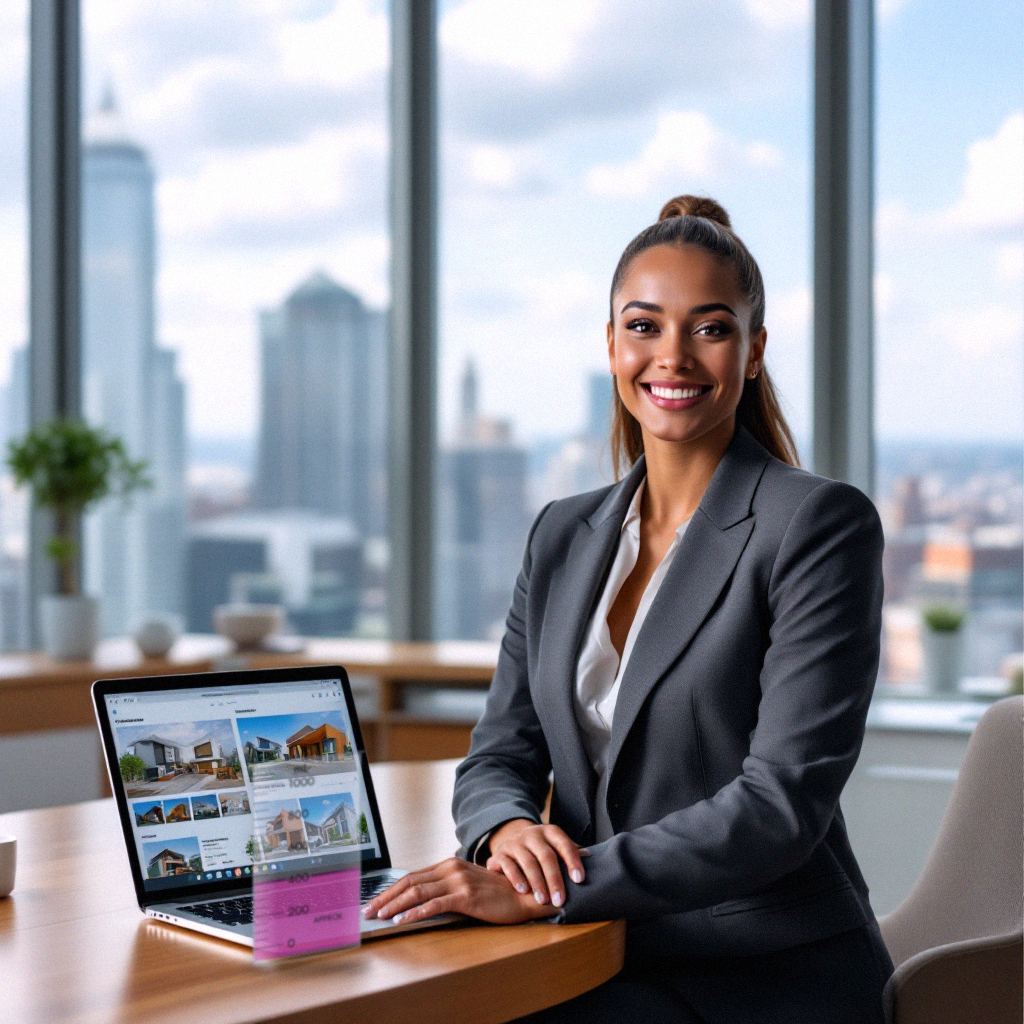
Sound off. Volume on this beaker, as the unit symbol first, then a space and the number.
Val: mL 400
